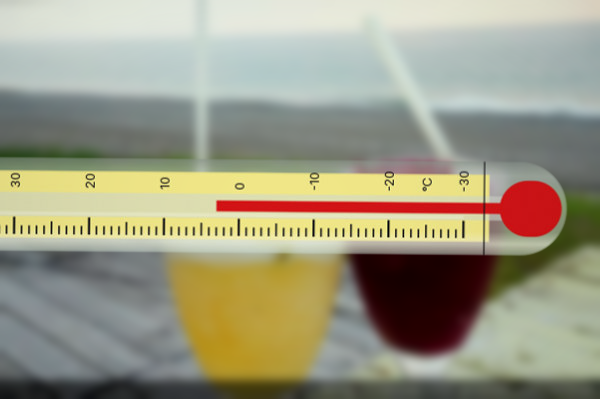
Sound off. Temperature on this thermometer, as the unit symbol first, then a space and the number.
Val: °C 3
